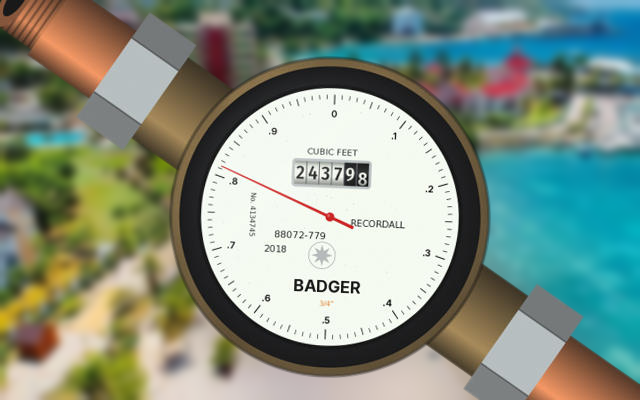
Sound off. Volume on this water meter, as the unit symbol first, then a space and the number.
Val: ft³ 243797.81
